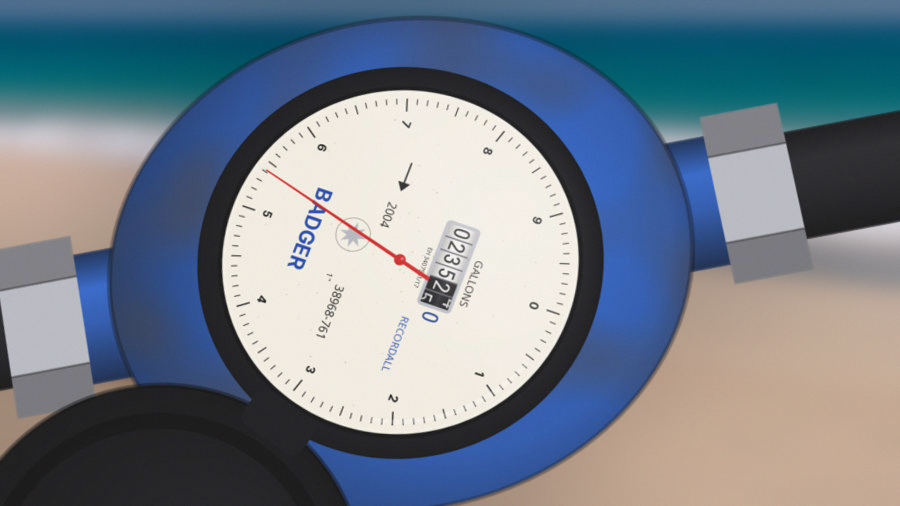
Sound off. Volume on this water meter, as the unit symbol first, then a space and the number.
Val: gal 235245.4
